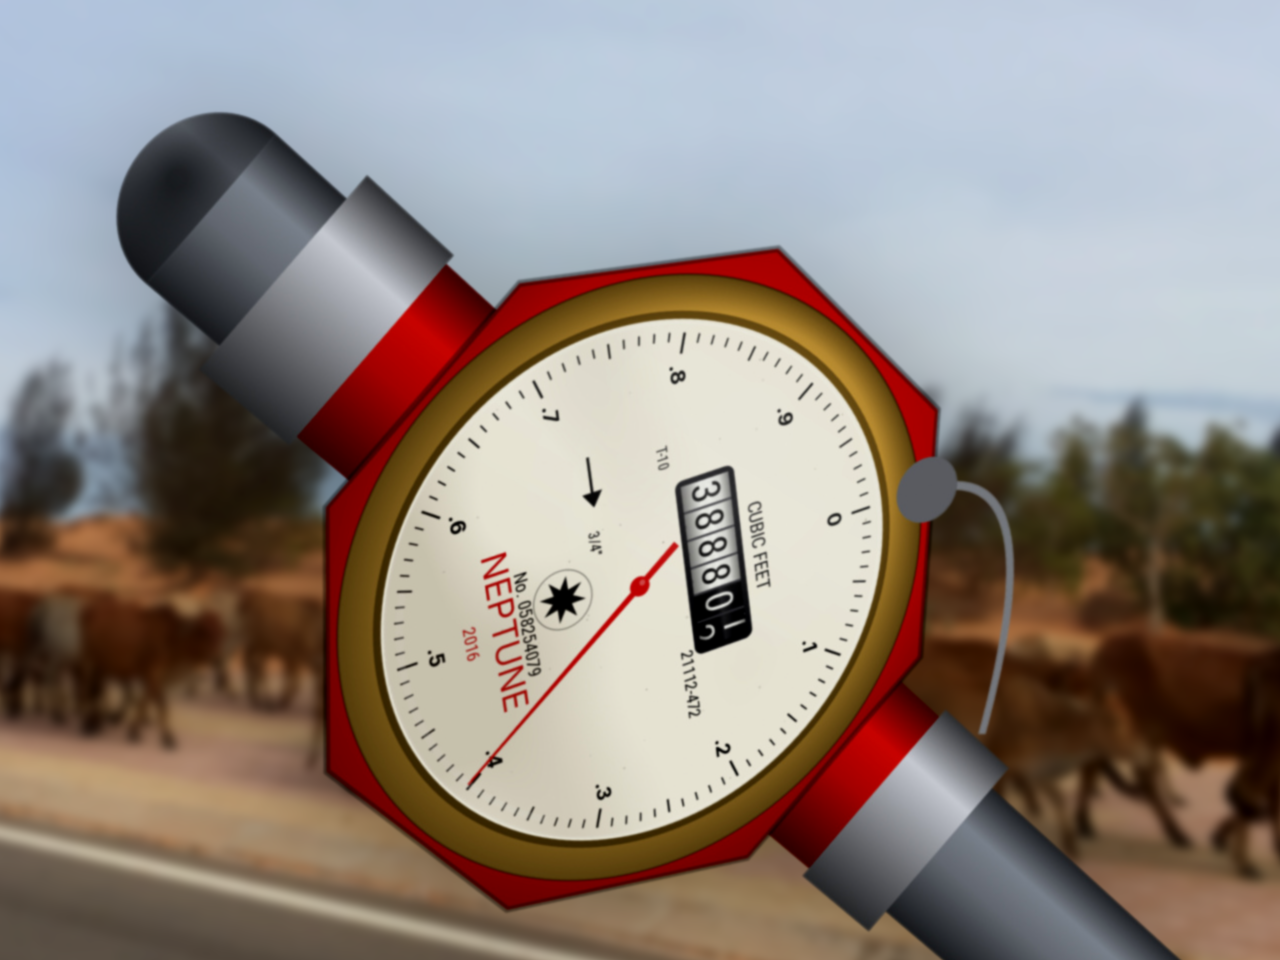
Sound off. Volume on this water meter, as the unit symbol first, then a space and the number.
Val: ft³ 388801.40
